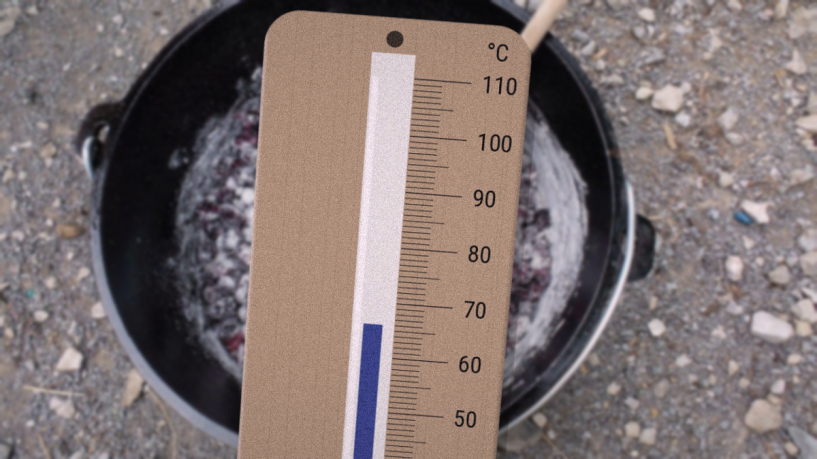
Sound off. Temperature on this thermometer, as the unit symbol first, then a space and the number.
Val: °C 66
